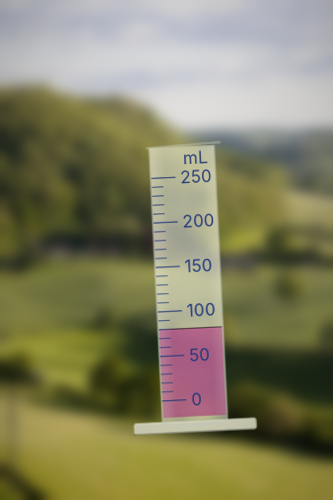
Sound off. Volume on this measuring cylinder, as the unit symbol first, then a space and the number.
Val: mL 80
